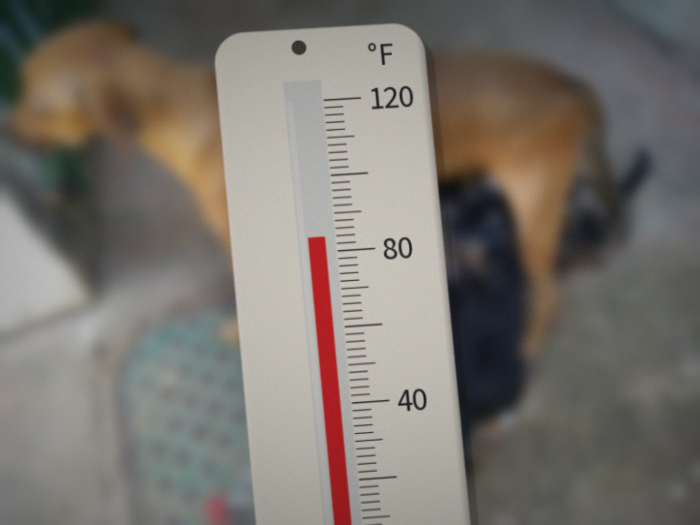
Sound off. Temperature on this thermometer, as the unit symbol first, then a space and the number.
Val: °F 84
